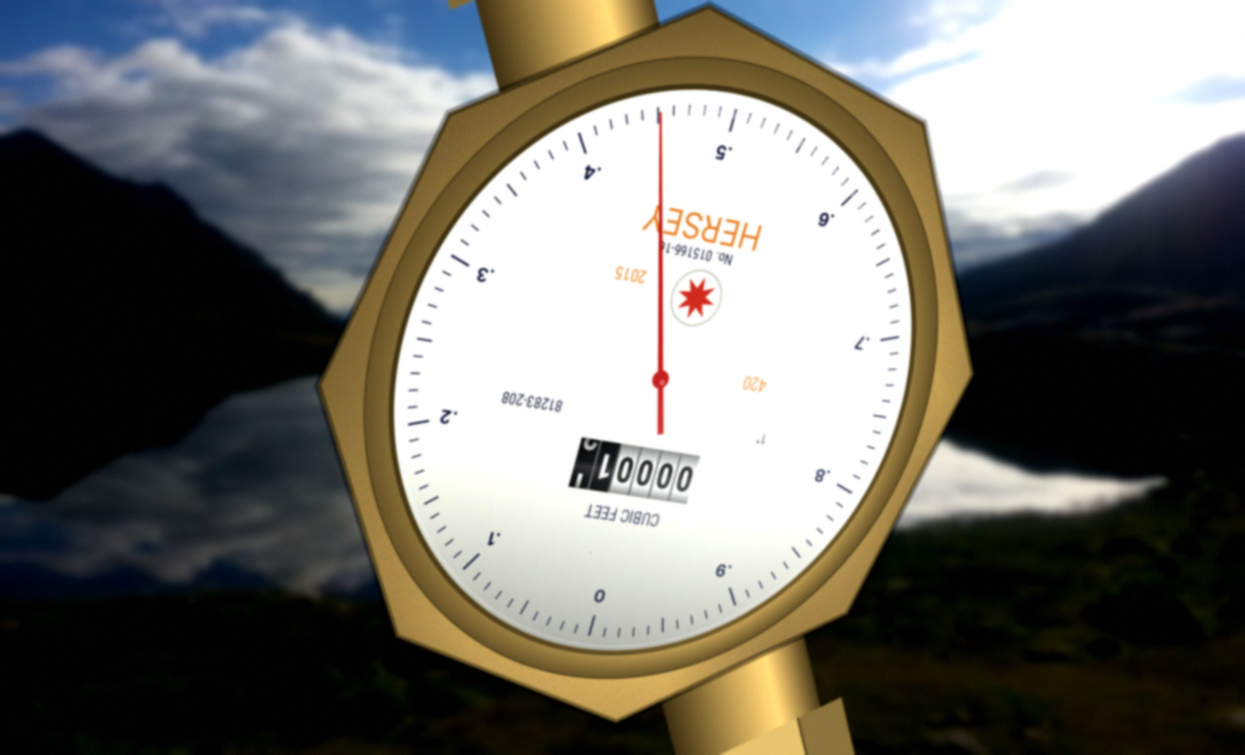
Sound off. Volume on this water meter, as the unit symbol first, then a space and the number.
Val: ft³ 11.45
